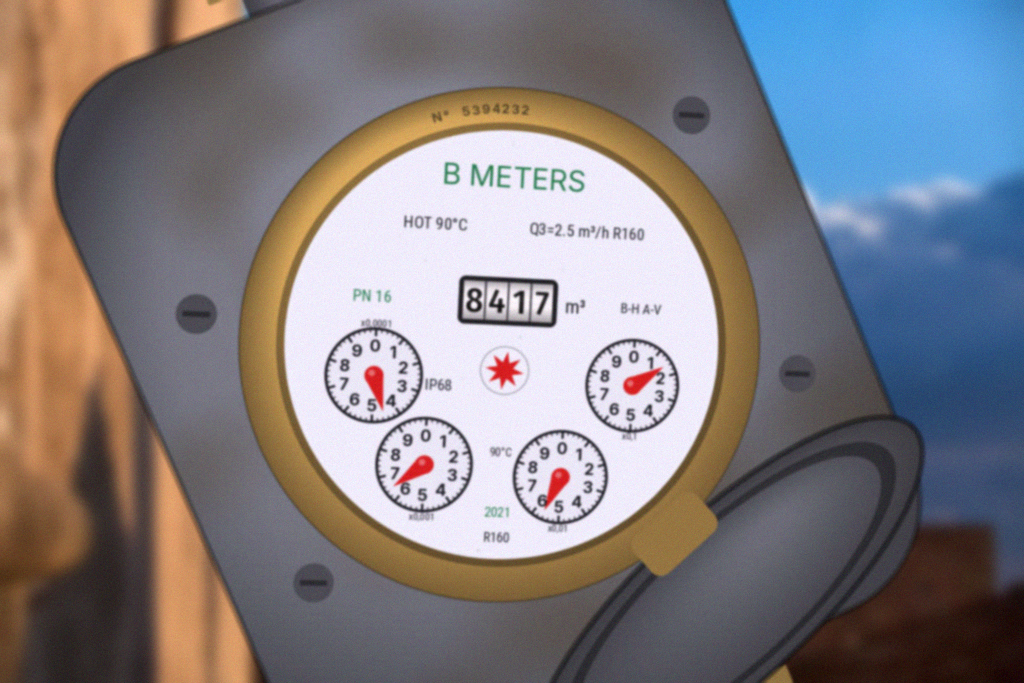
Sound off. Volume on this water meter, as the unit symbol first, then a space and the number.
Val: m³ 8417.1564
